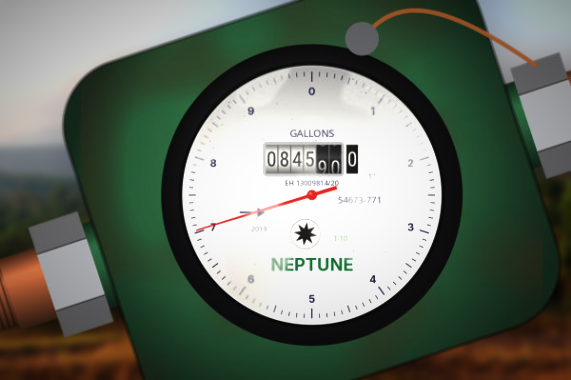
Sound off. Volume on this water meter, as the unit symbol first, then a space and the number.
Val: gal 845897.0
